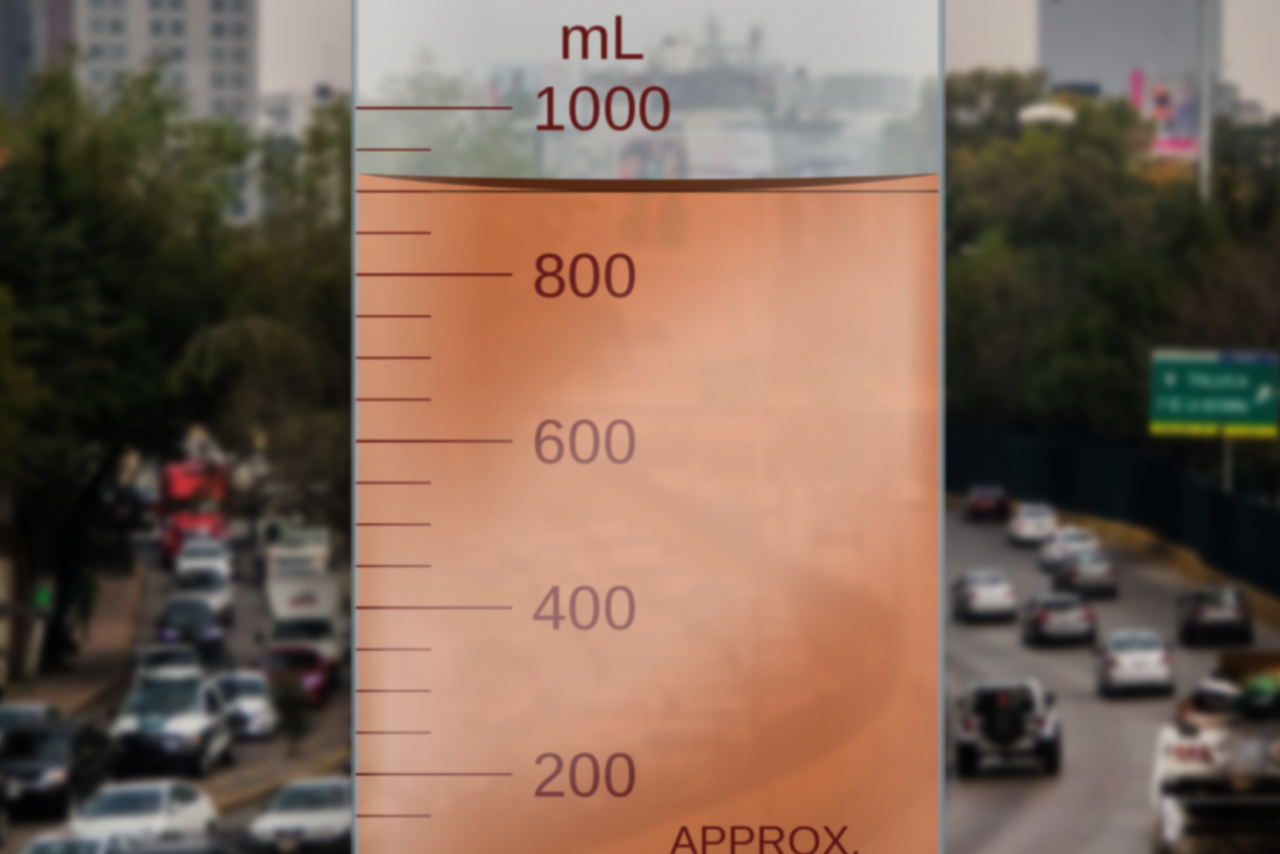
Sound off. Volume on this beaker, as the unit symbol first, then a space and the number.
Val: mL 900
